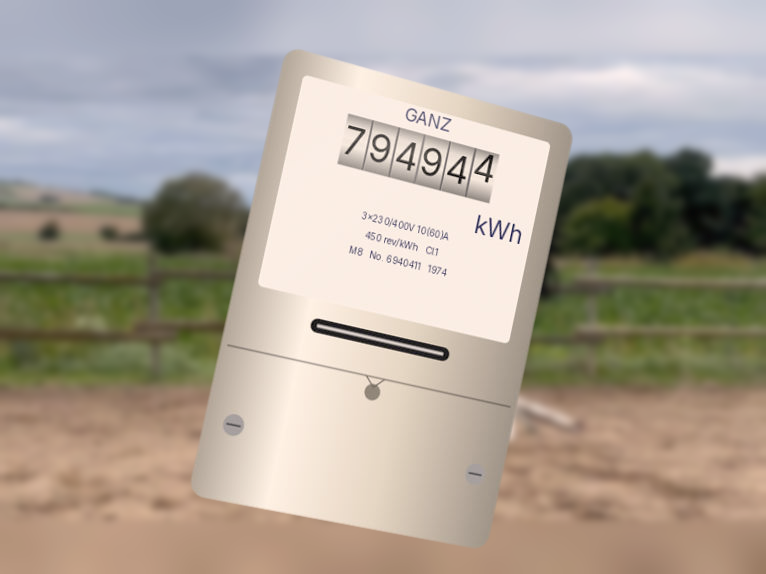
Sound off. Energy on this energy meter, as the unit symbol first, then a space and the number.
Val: kWh 794944
